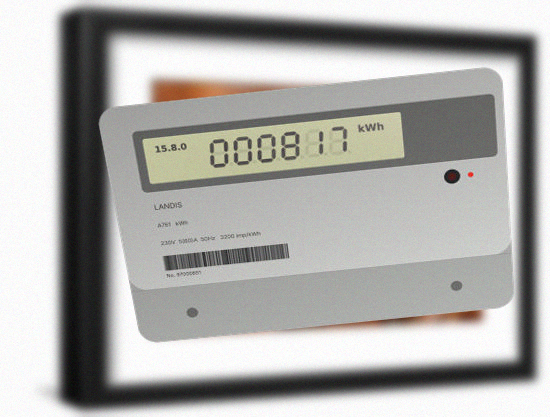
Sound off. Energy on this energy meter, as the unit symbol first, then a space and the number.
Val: kWh 817
